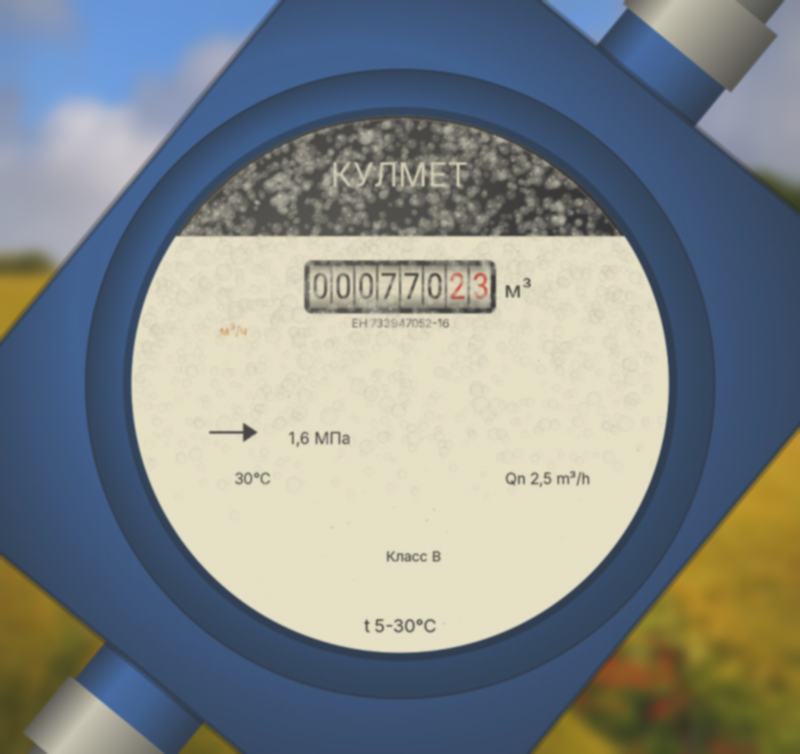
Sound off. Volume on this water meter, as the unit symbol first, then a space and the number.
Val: m³ 770.23
